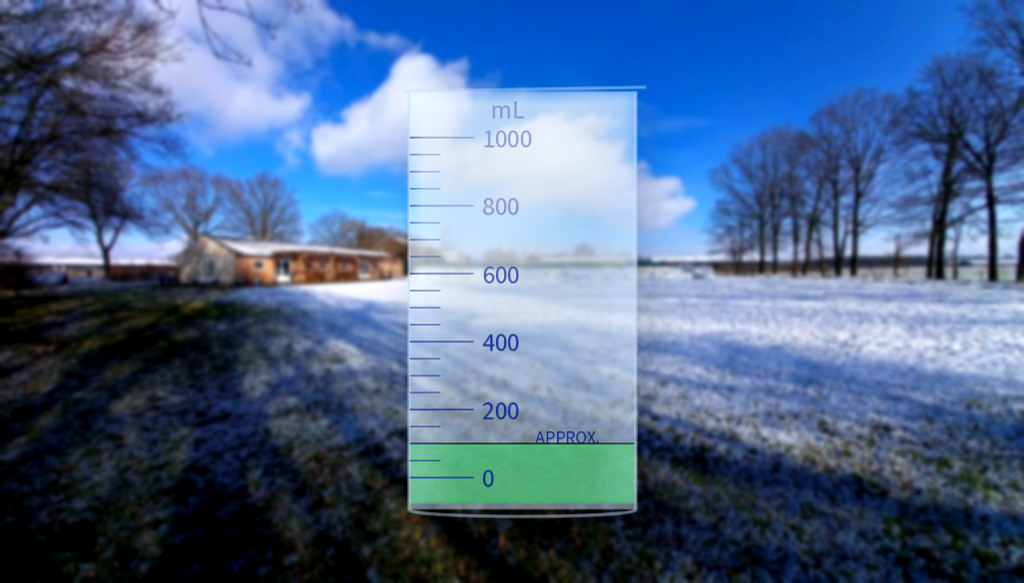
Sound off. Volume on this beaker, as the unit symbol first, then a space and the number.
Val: mL 100
